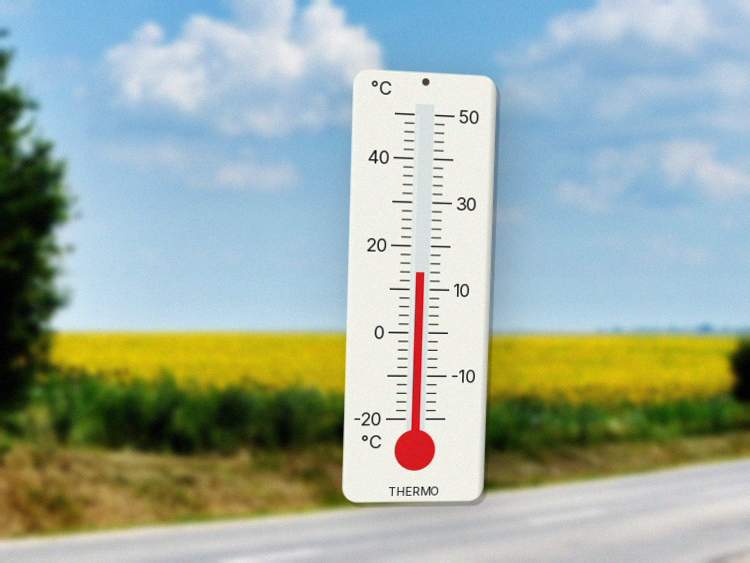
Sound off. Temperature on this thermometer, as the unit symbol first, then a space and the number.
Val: °C 14
